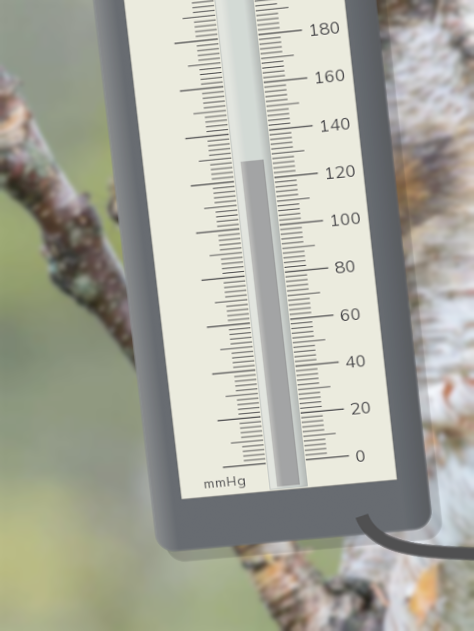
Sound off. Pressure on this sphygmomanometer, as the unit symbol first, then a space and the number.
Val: mmHg 128
